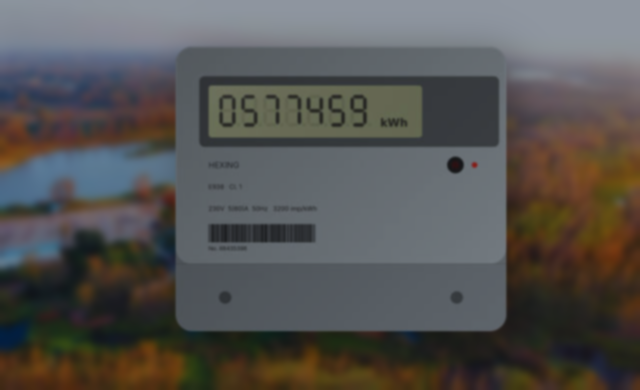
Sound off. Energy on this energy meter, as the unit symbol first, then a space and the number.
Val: kWh 577459
